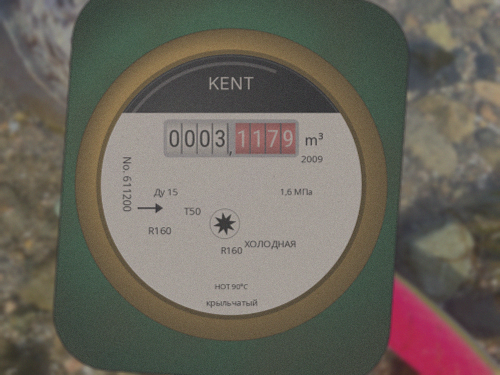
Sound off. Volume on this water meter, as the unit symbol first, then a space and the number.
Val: m³ 3.1179
